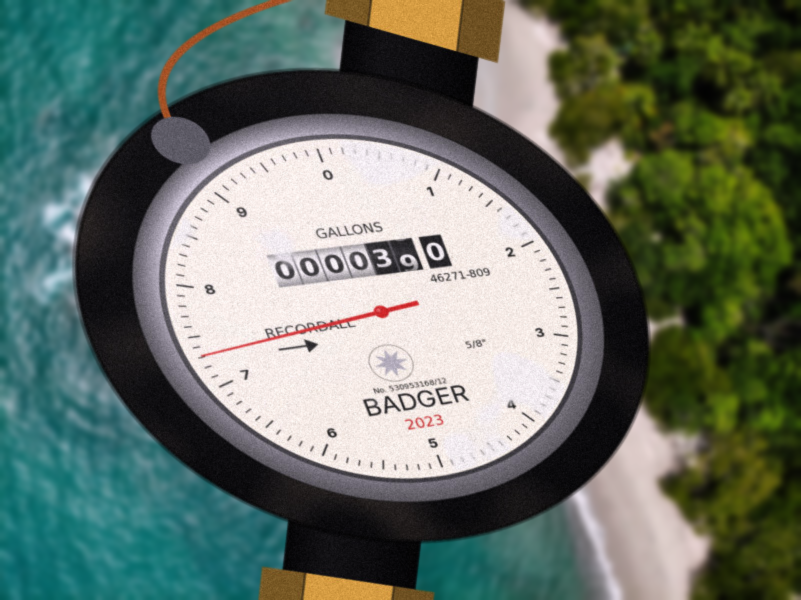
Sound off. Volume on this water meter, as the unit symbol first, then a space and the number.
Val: gal 387.3
